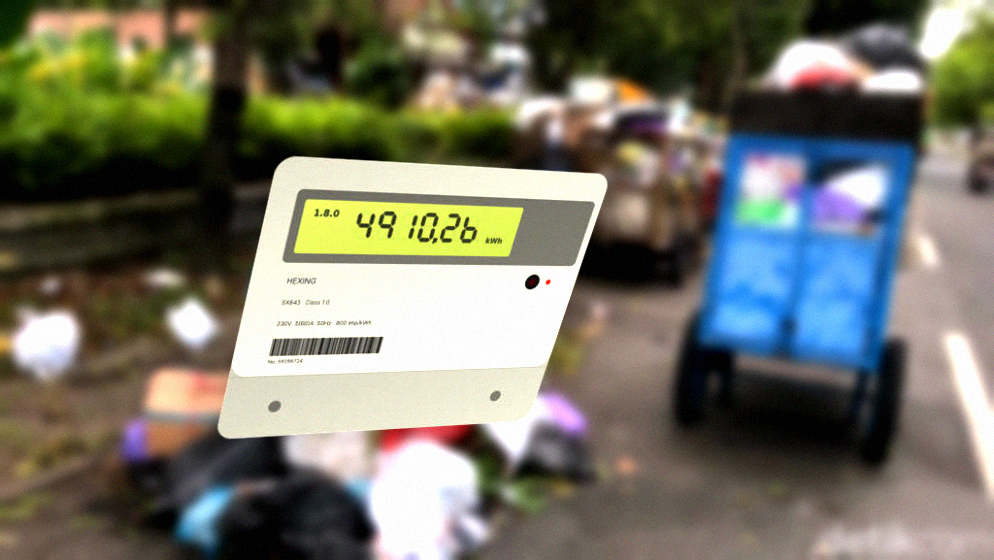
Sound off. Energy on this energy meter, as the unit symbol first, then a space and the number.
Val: kWh 4910.26
